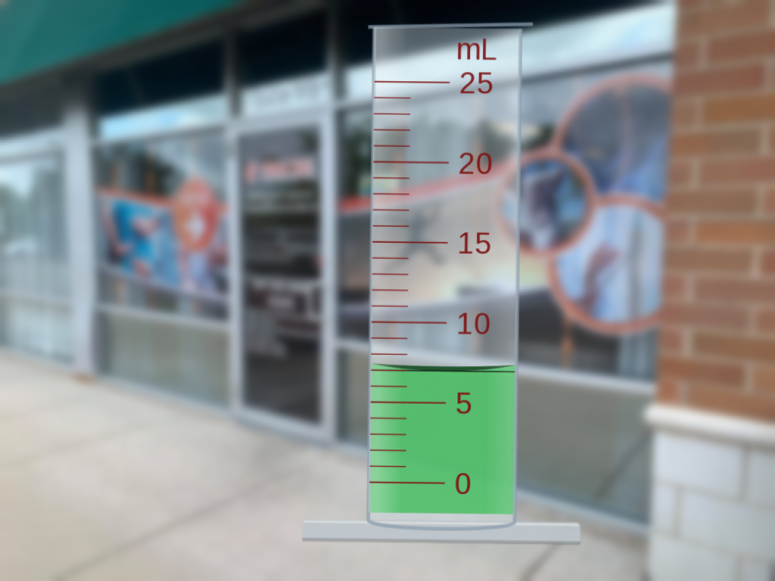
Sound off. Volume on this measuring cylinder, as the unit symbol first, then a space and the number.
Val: mL 7
